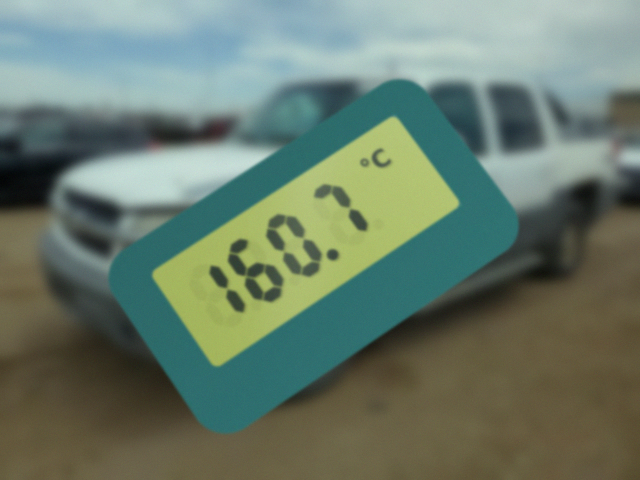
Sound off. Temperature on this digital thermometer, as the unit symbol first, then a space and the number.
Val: °C 160.7
